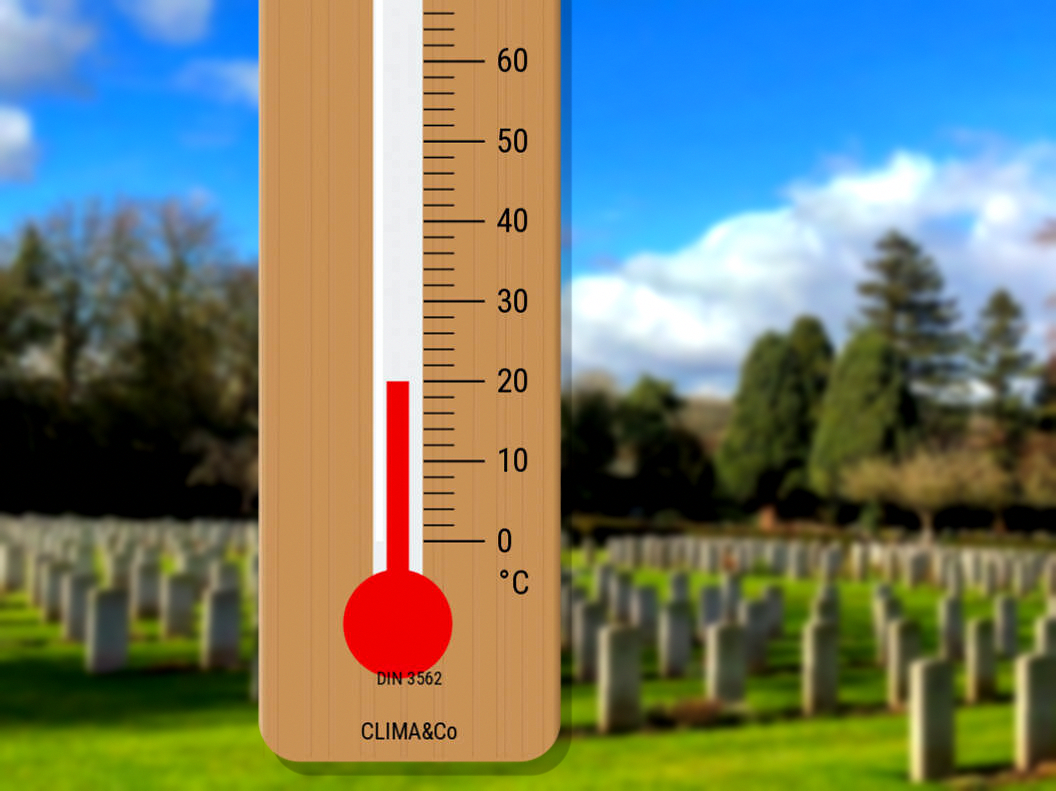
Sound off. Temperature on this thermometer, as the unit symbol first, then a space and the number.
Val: °C 20
